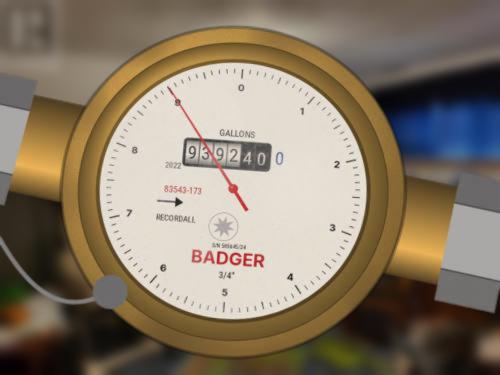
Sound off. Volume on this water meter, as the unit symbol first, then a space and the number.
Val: gal 9392399.0
